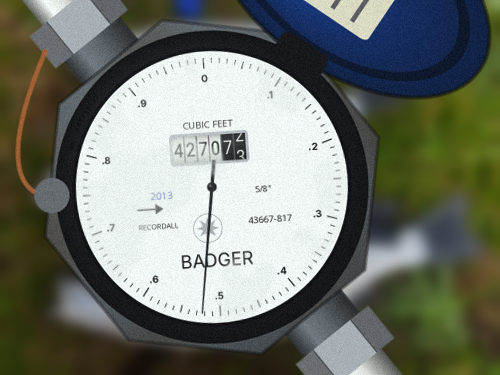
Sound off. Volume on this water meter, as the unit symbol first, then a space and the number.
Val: ft³ 427072.52
